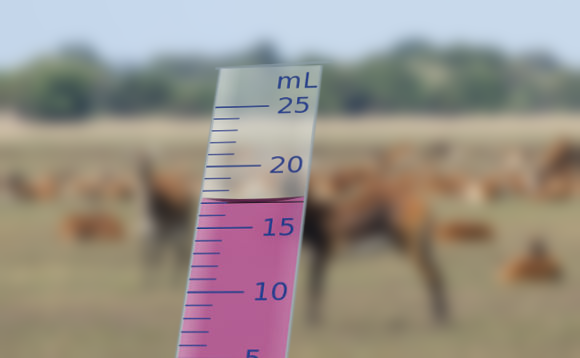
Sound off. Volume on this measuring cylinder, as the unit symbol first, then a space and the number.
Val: mL 17
